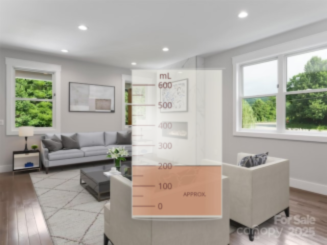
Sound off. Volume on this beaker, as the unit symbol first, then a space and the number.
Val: mL 200
